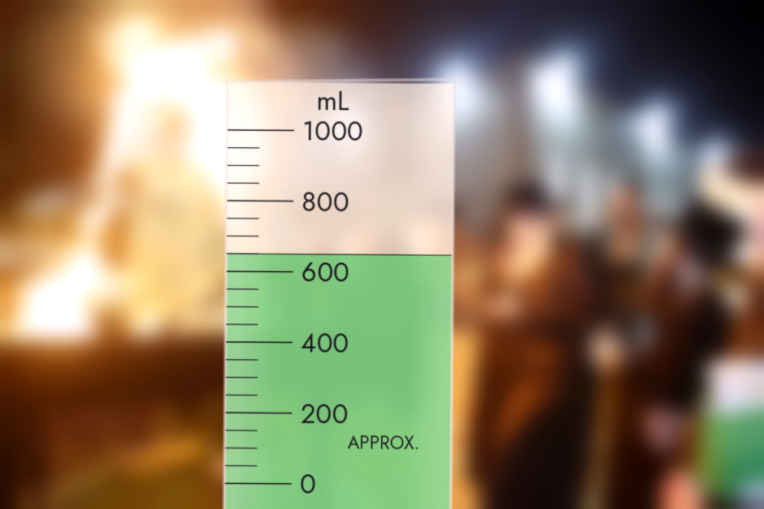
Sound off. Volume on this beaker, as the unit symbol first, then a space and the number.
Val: mL 650
